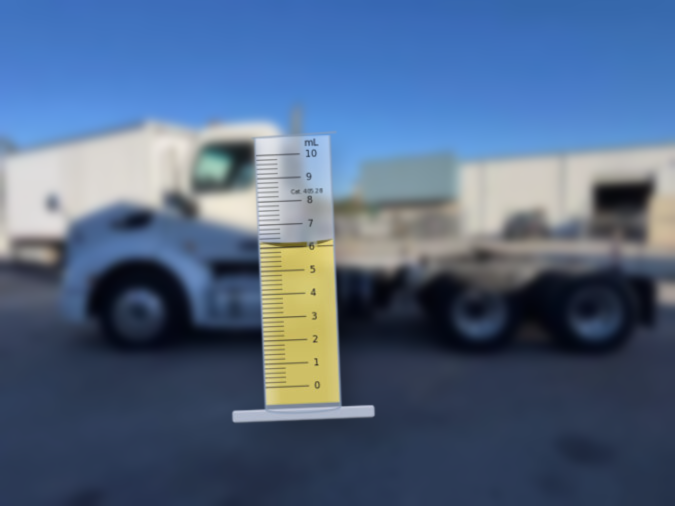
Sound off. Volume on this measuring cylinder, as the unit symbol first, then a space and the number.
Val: mL 6
